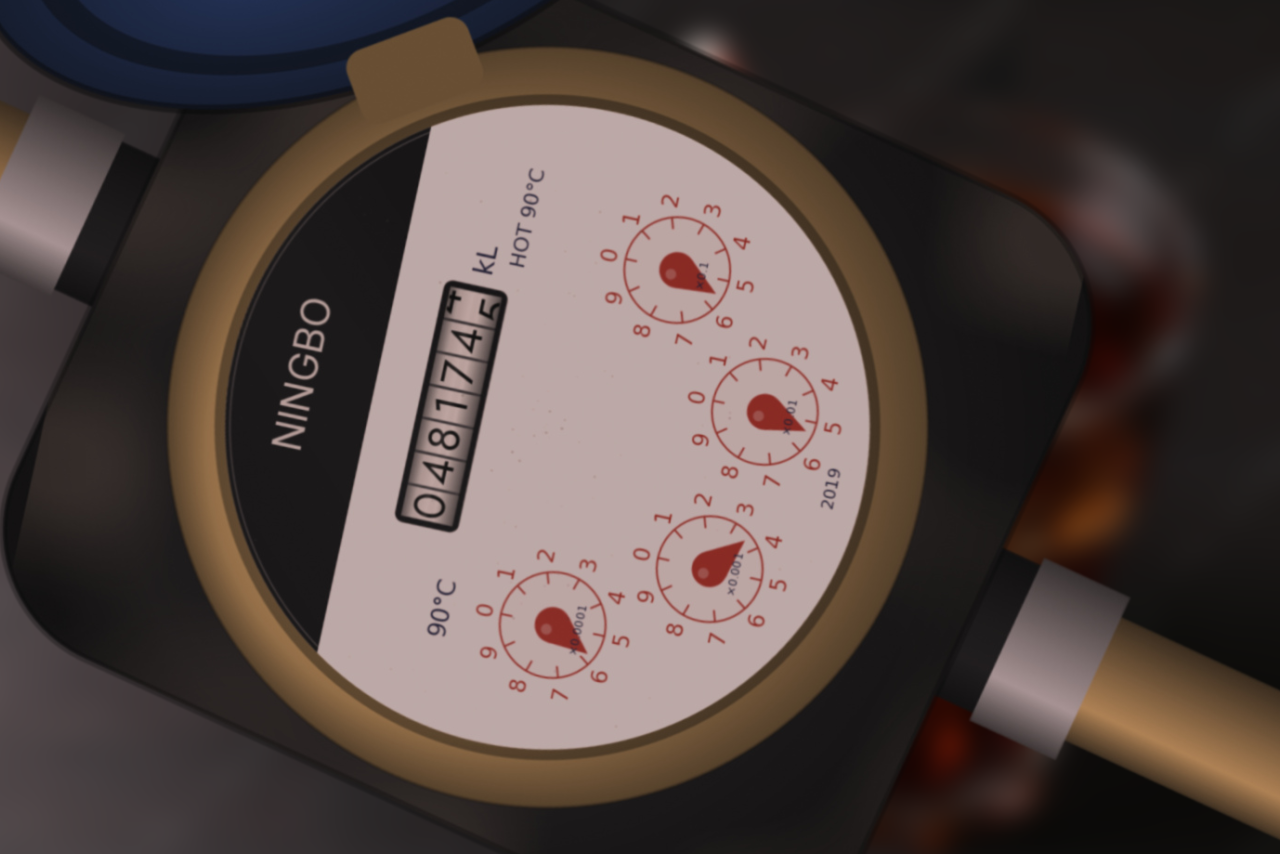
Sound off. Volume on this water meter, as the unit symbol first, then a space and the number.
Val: kL 481744.5535
